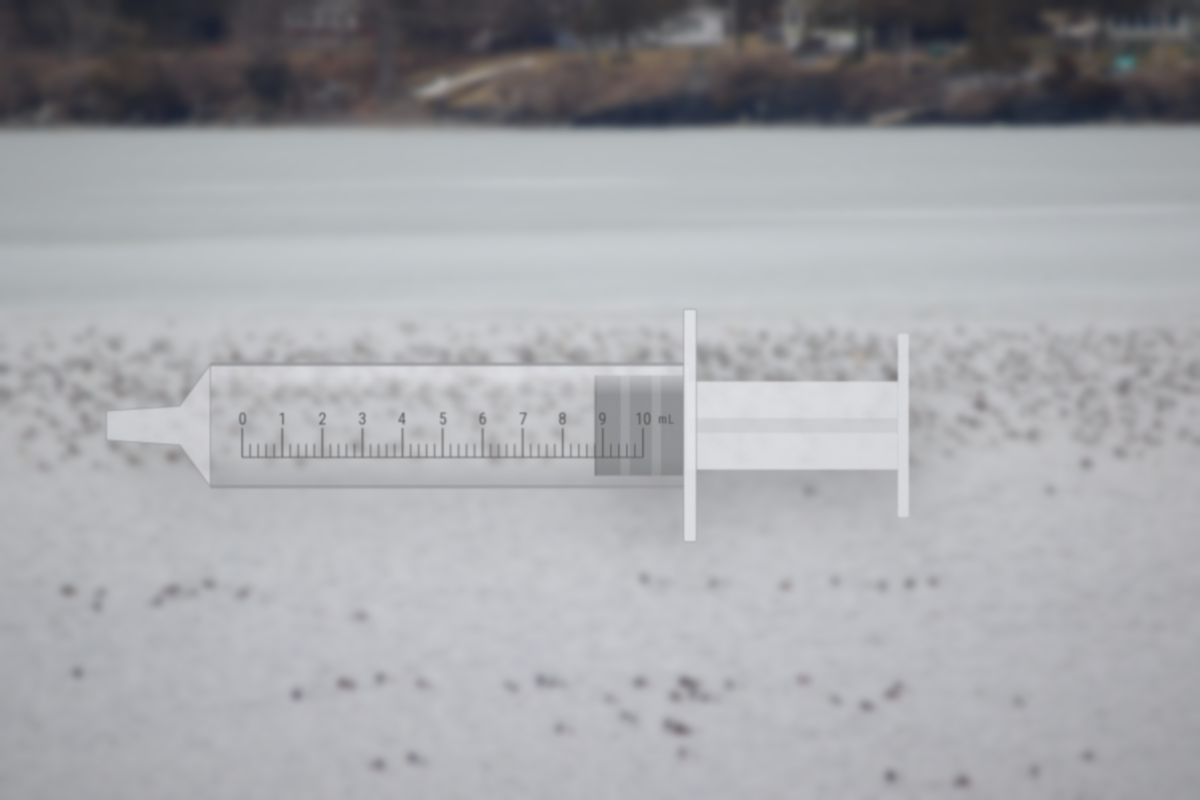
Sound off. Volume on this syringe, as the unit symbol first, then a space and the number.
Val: mL 8.8
